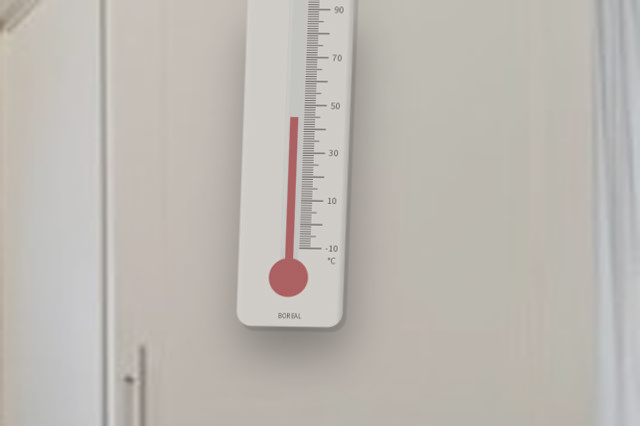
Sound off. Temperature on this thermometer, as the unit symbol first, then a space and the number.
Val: °C 45
